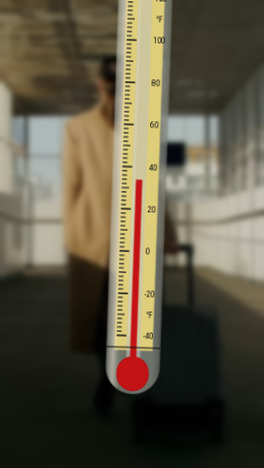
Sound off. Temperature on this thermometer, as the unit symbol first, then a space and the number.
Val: °F 34
